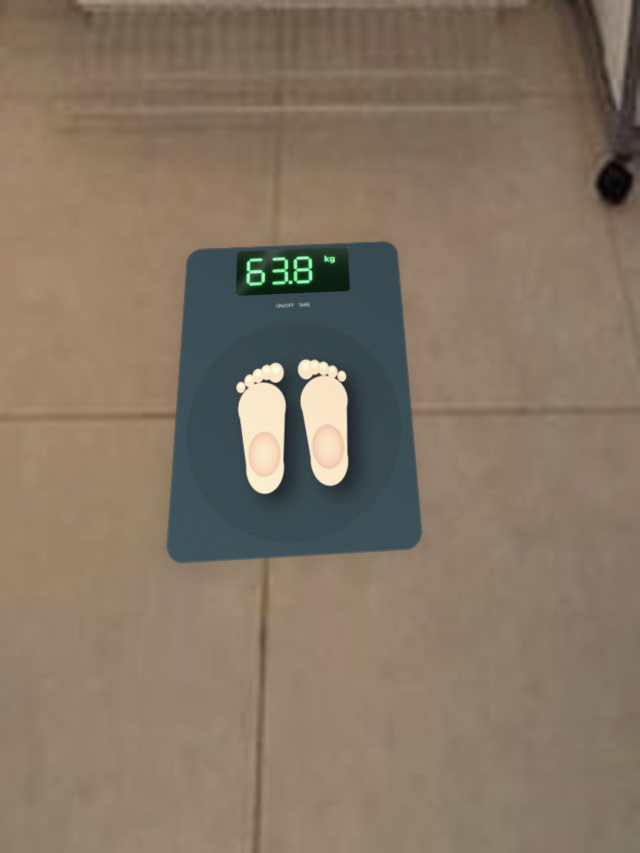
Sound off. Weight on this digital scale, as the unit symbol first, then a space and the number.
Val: kg 63.8
